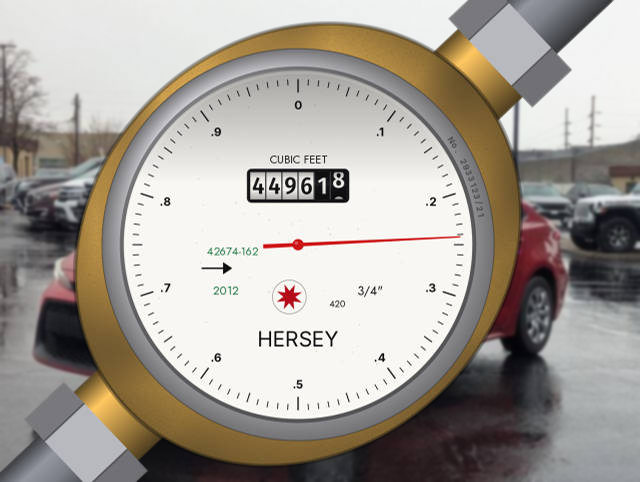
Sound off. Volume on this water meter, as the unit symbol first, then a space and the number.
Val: ft³ 449618.24
